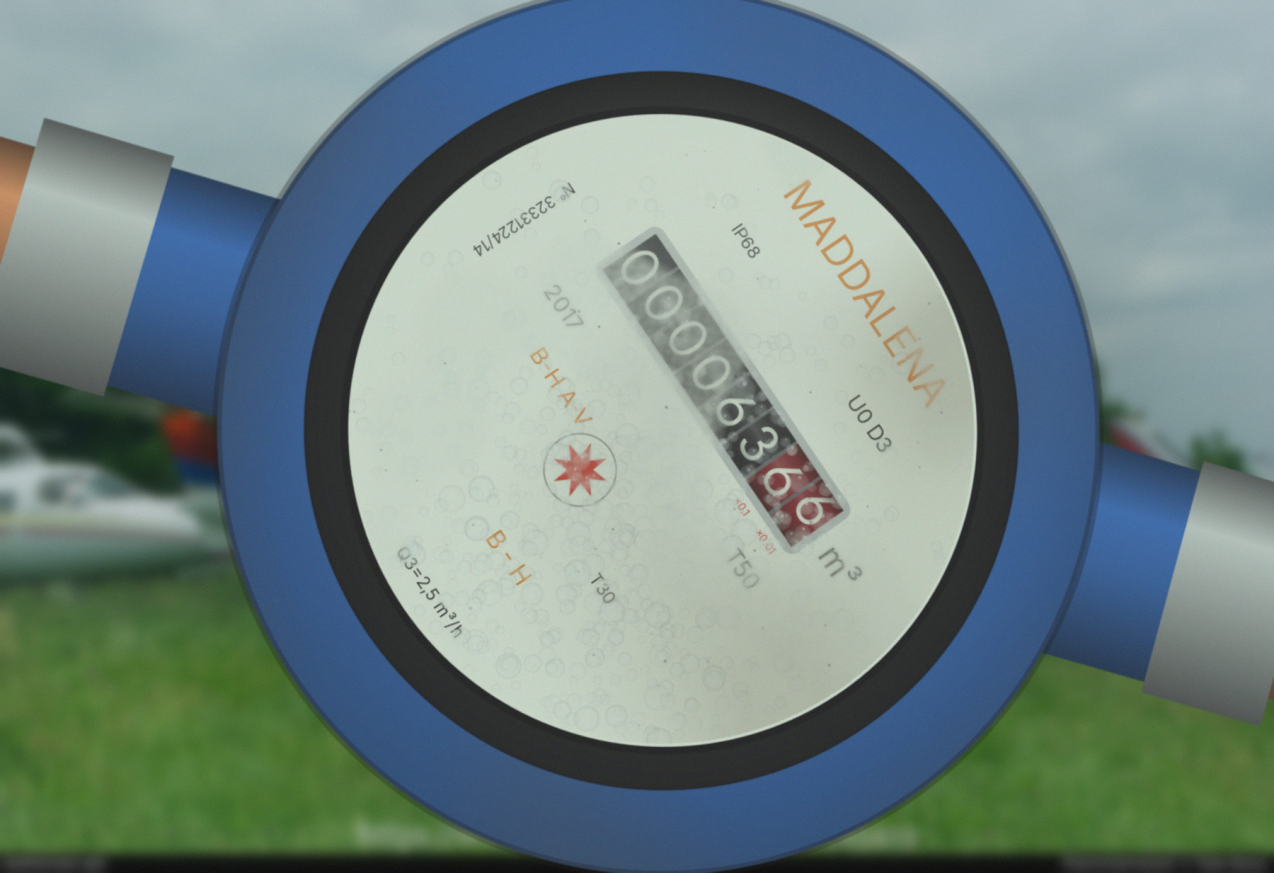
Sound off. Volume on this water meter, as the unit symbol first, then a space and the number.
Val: m³ 63.66
